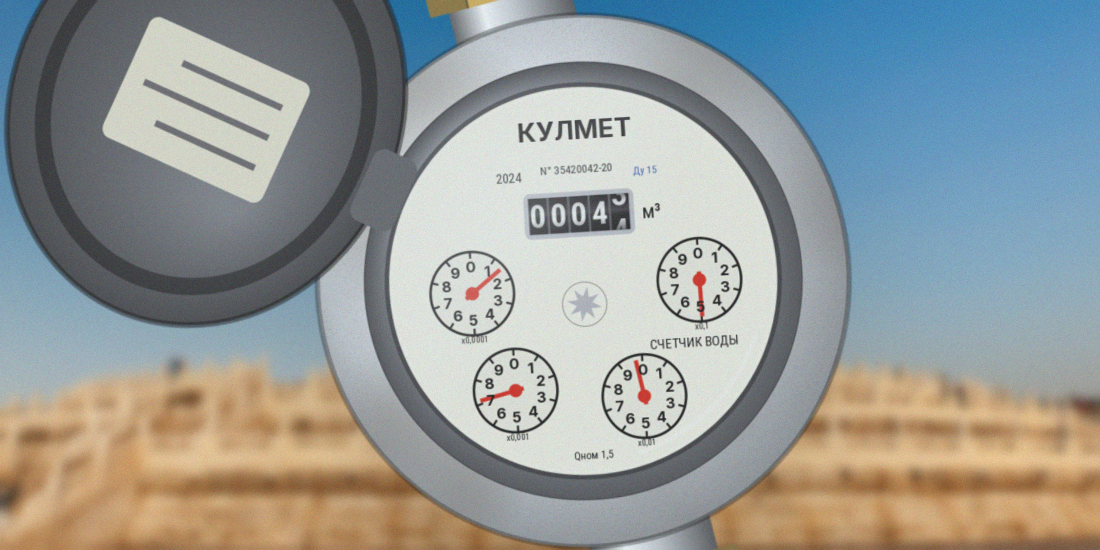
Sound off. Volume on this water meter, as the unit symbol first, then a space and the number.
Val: m³ 43.4971
